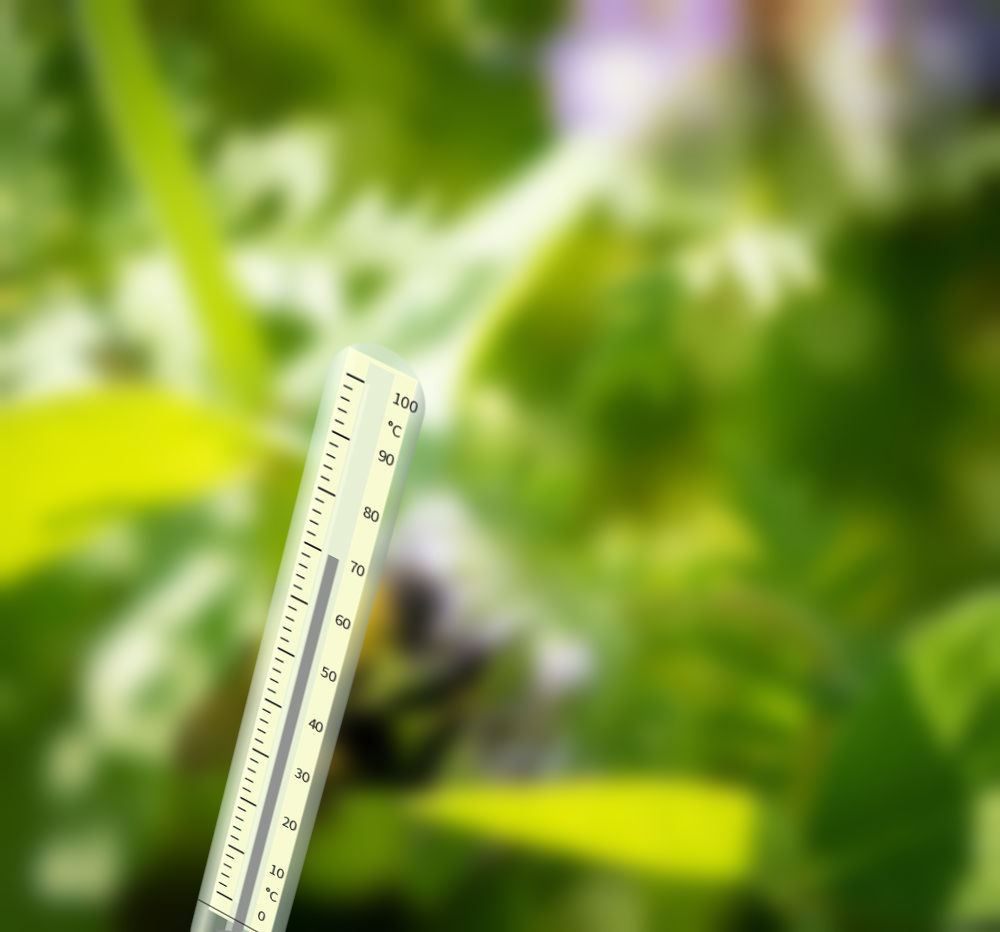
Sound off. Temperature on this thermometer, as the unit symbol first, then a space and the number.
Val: °C 70
